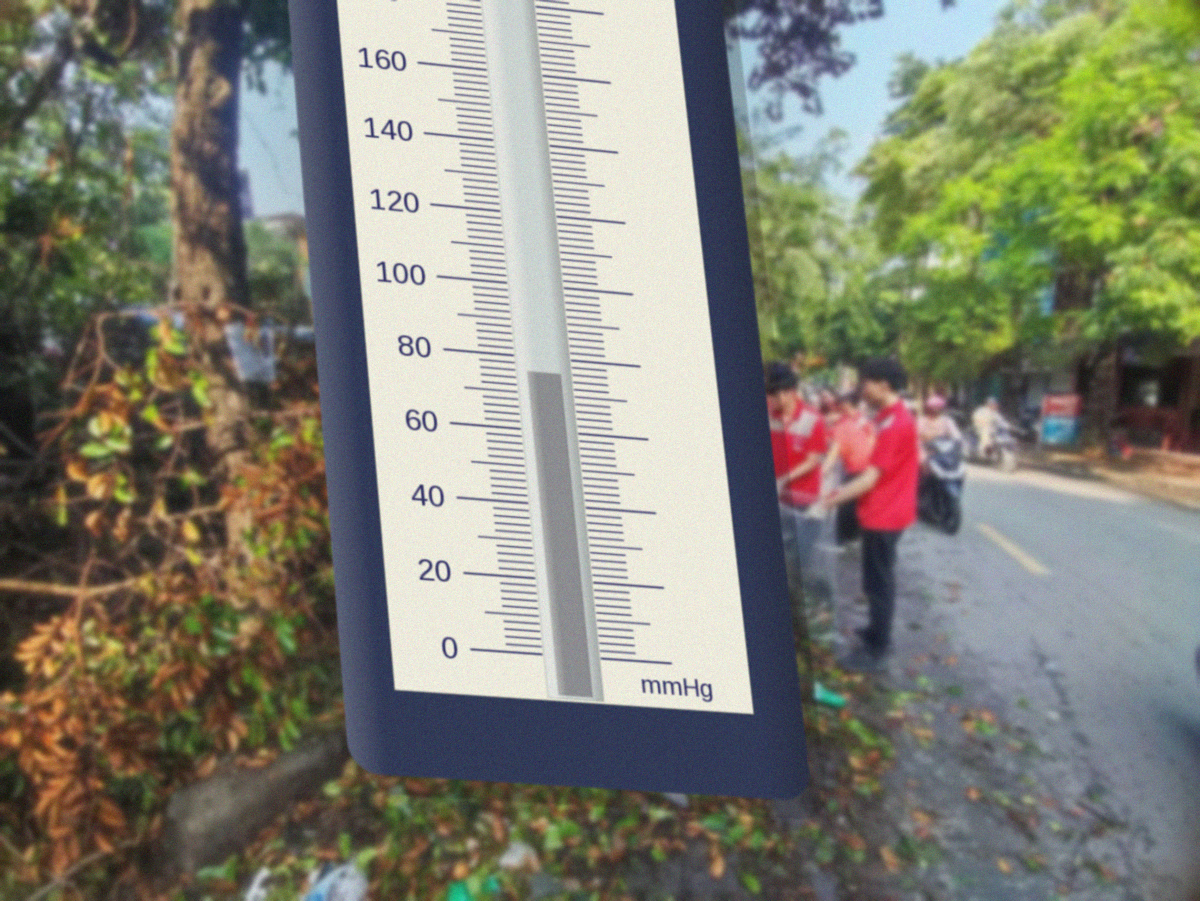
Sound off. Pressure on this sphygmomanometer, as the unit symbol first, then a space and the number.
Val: mmHg 76
